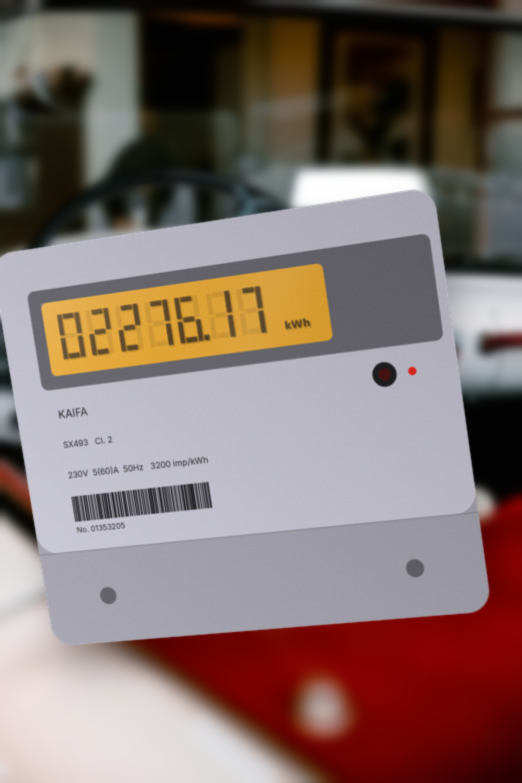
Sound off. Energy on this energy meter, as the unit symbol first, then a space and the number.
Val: kWh 2276.17
